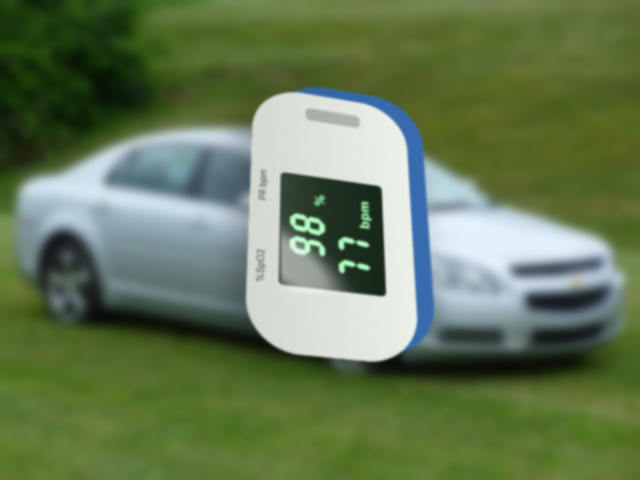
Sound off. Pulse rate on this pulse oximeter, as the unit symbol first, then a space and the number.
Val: bpm 77
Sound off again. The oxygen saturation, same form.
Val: % 98
